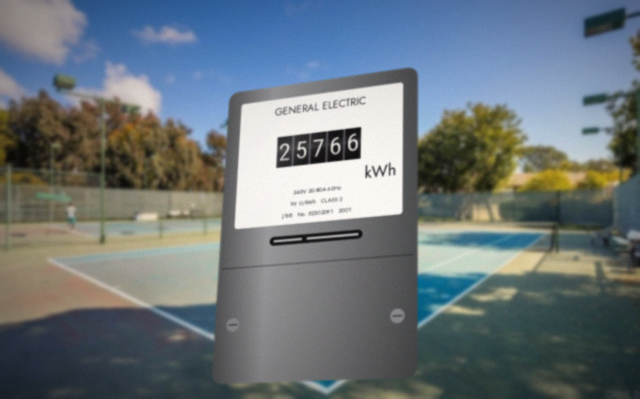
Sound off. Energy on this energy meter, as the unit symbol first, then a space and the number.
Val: kWh 25766
